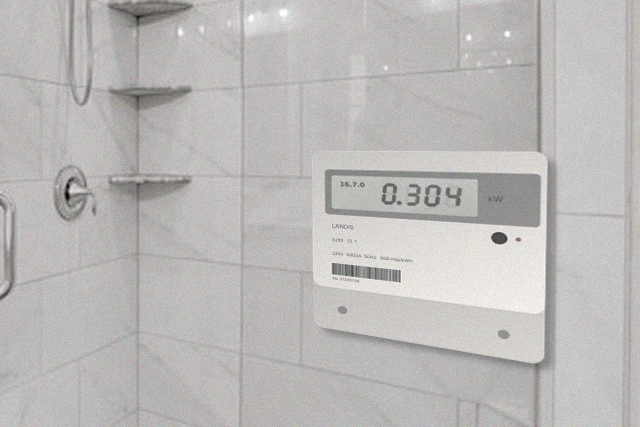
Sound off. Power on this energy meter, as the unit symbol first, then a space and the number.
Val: kW 0.304
